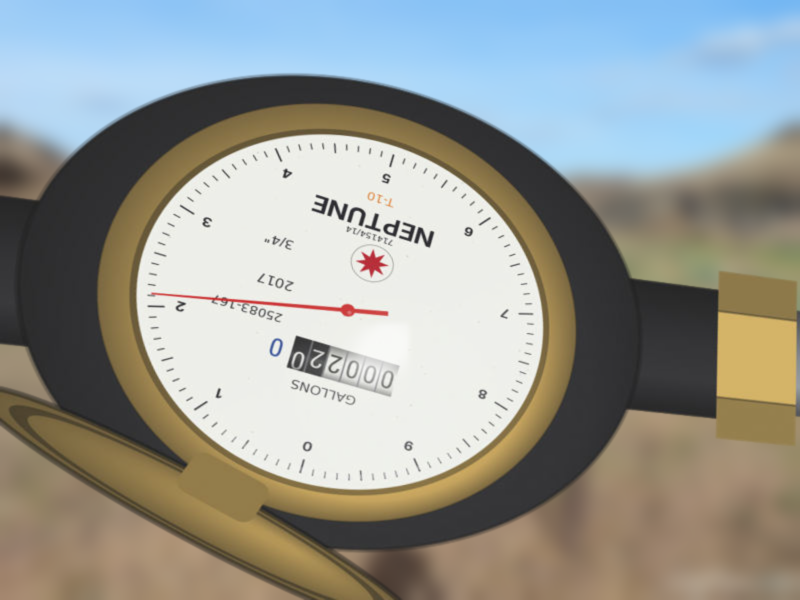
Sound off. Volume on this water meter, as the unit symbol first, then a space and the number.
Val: gal 2202.1
